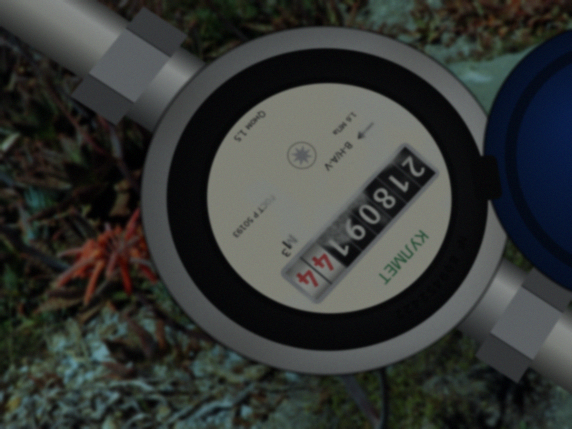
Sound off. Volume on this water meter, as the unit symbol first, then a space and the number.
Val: m³ 218091.44
